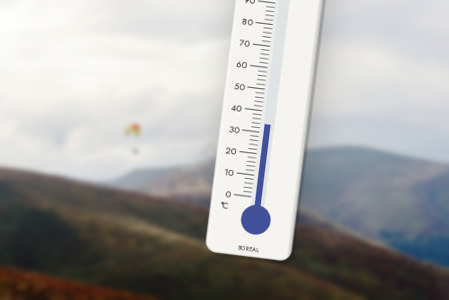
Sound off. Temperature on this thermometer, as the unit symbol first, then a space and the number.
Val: °C 34
